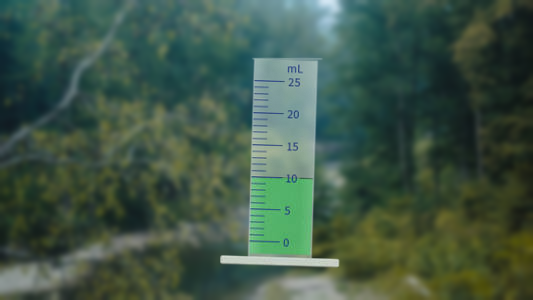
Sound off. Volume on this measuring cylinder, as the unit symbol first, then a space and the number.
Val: mL 10
